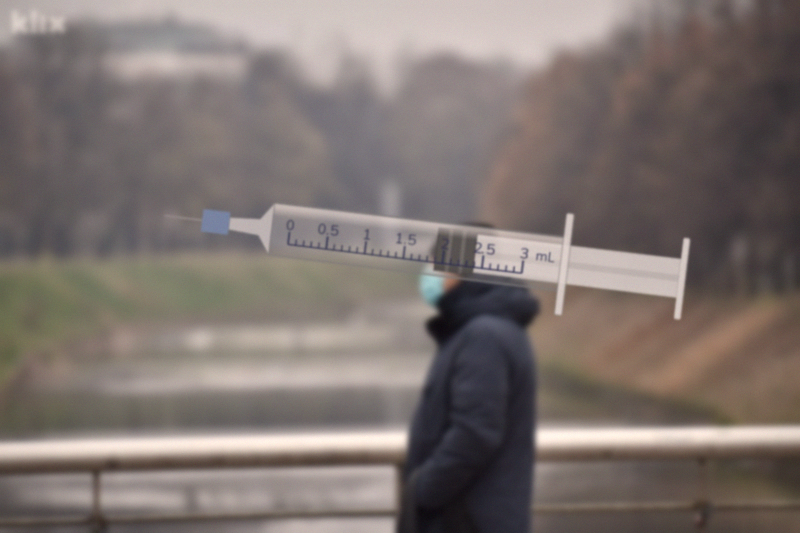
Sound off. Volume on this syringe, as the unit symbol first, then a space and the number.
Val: mL 1.9
